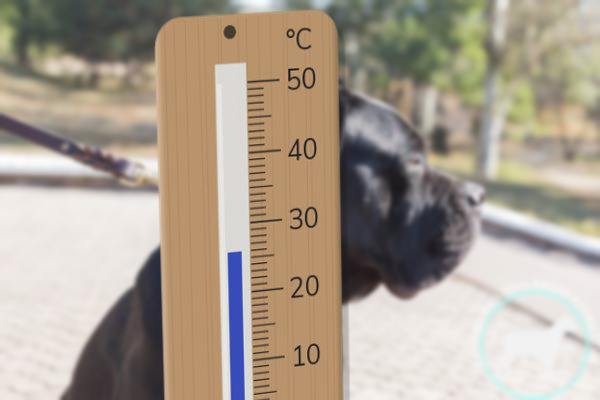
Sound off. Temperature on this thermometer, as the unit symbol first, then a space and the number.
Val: °C 26
